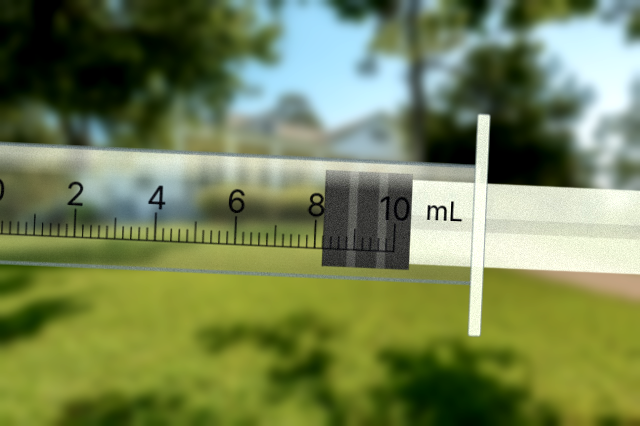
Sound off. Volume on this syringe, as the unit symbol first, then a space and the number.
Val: mL 8.2
